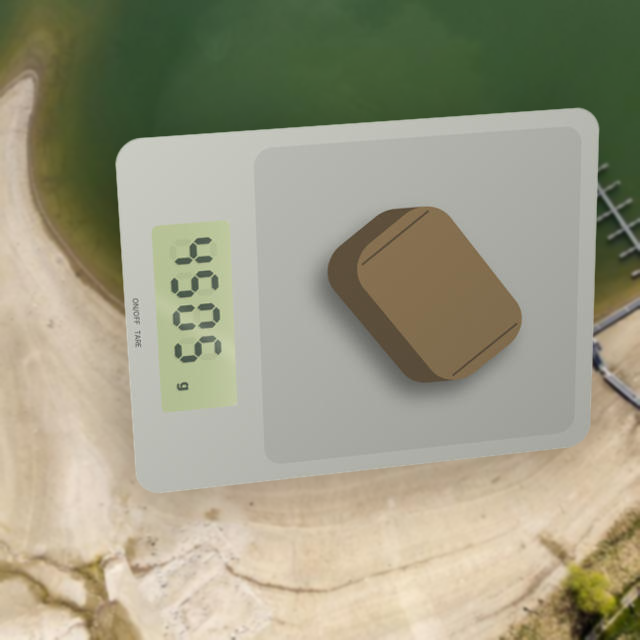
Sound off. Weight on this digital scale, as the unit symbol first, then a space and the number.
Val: g 4505
